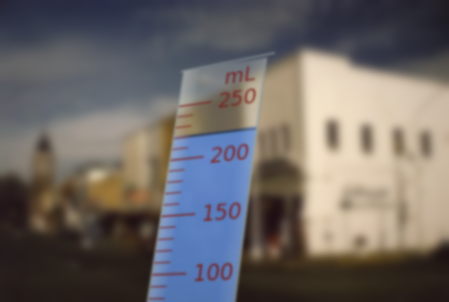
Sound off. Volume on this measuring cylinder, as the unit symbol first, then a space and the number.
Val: mL 220
